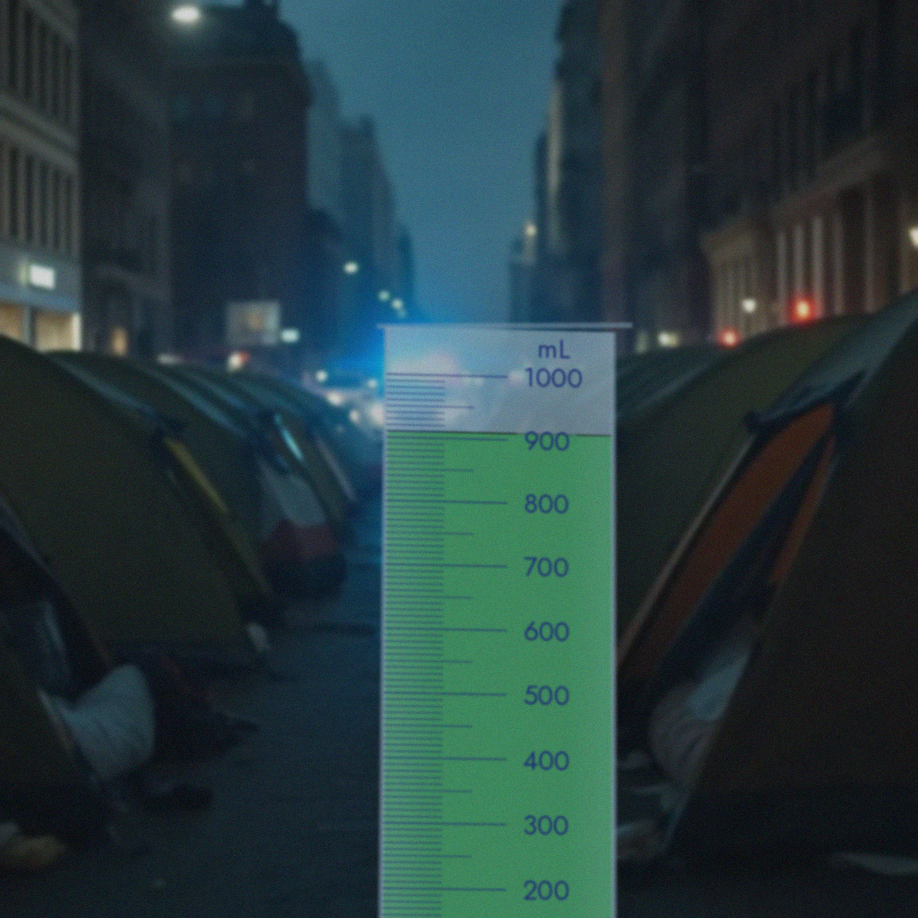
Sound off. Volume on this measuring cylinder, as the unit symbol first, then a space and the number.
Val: mL 910
